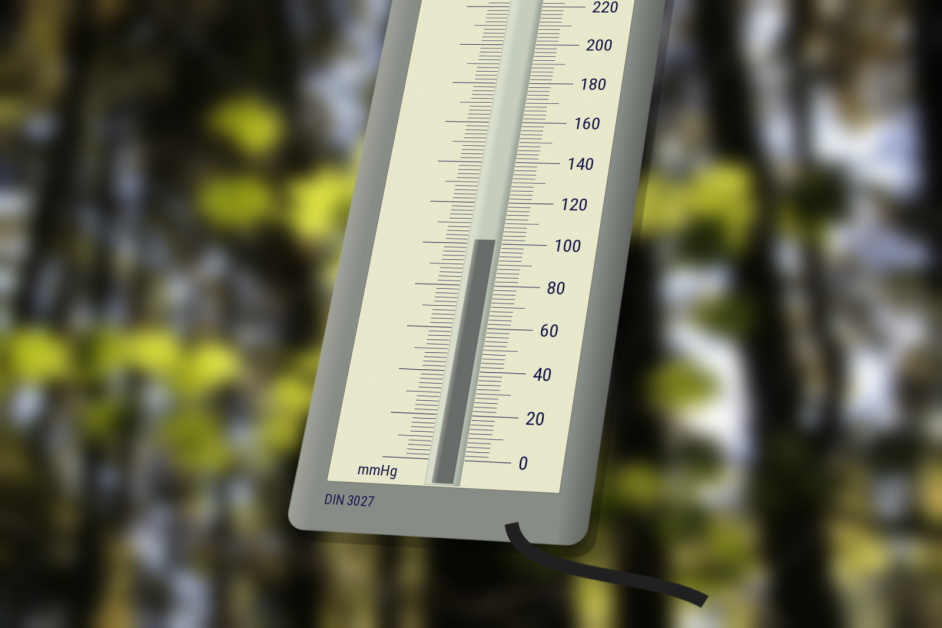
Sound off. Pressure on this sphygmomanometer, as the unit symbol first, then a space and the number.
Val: mmHg 102
